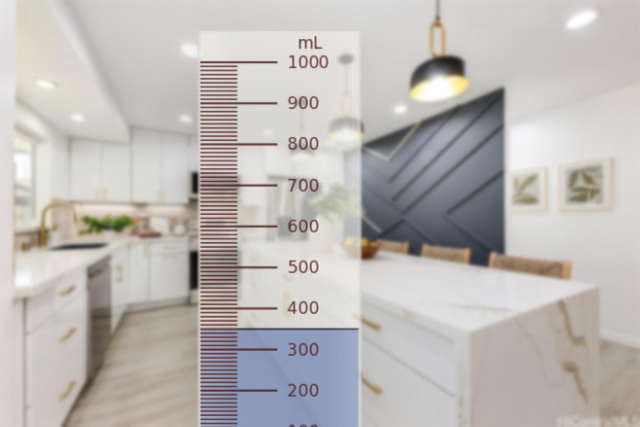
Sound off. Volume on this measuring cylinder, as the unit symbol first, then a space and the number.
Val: mL 350
